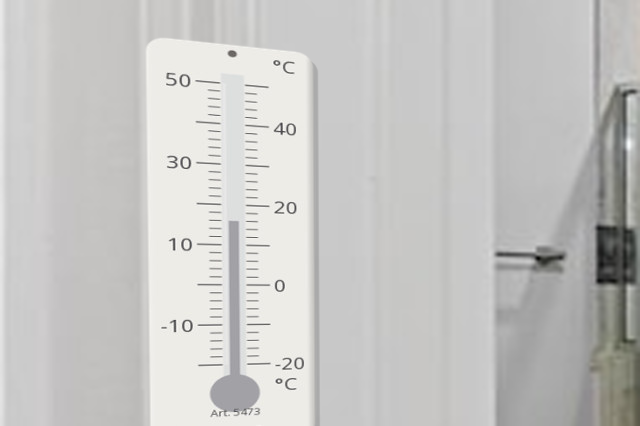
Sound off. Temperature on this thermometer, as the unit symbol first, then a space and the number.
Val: °C 16
